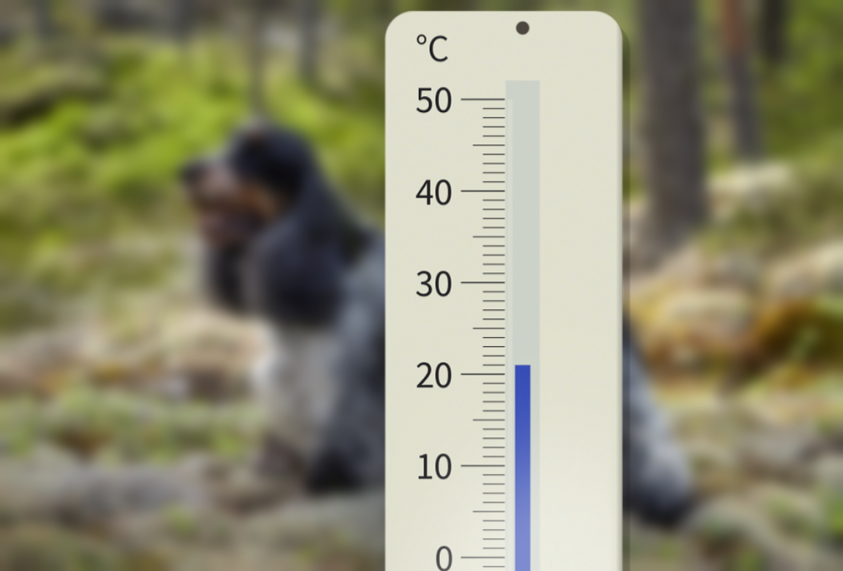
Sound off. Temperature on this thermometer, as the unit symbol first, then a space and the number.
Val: °C 21
